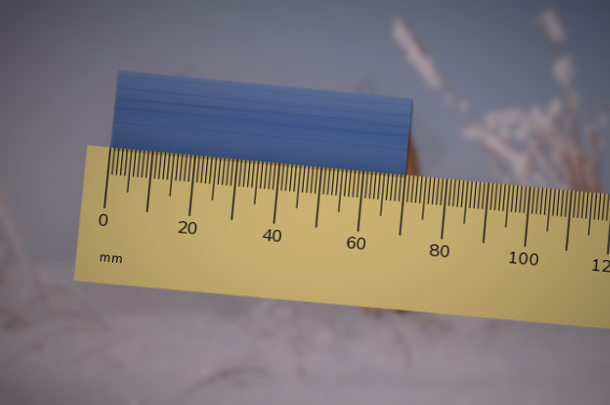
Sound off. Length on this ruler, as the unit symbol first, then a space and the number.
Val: mm 70
